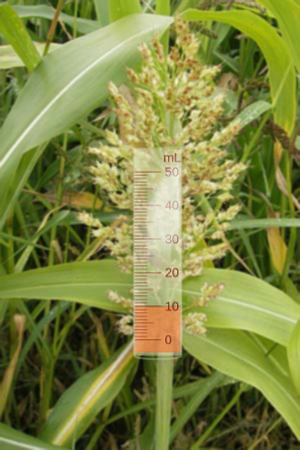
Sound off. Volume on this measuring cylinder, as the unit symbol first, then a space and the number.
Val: mL 10
